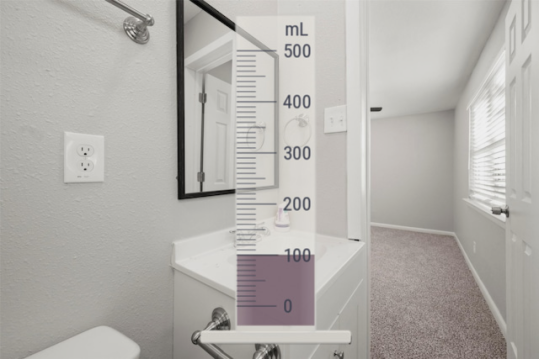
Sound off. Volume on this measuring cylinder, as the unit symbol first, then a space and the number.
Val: mL 100
